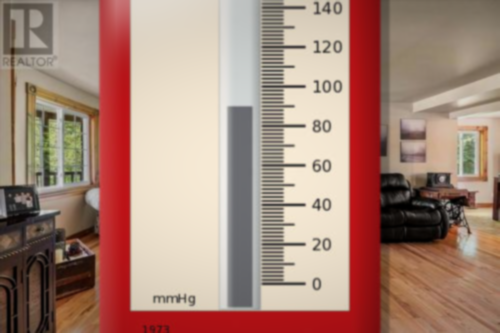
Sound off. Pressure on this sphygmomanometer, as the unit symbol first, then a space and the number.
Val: mmHg 90
